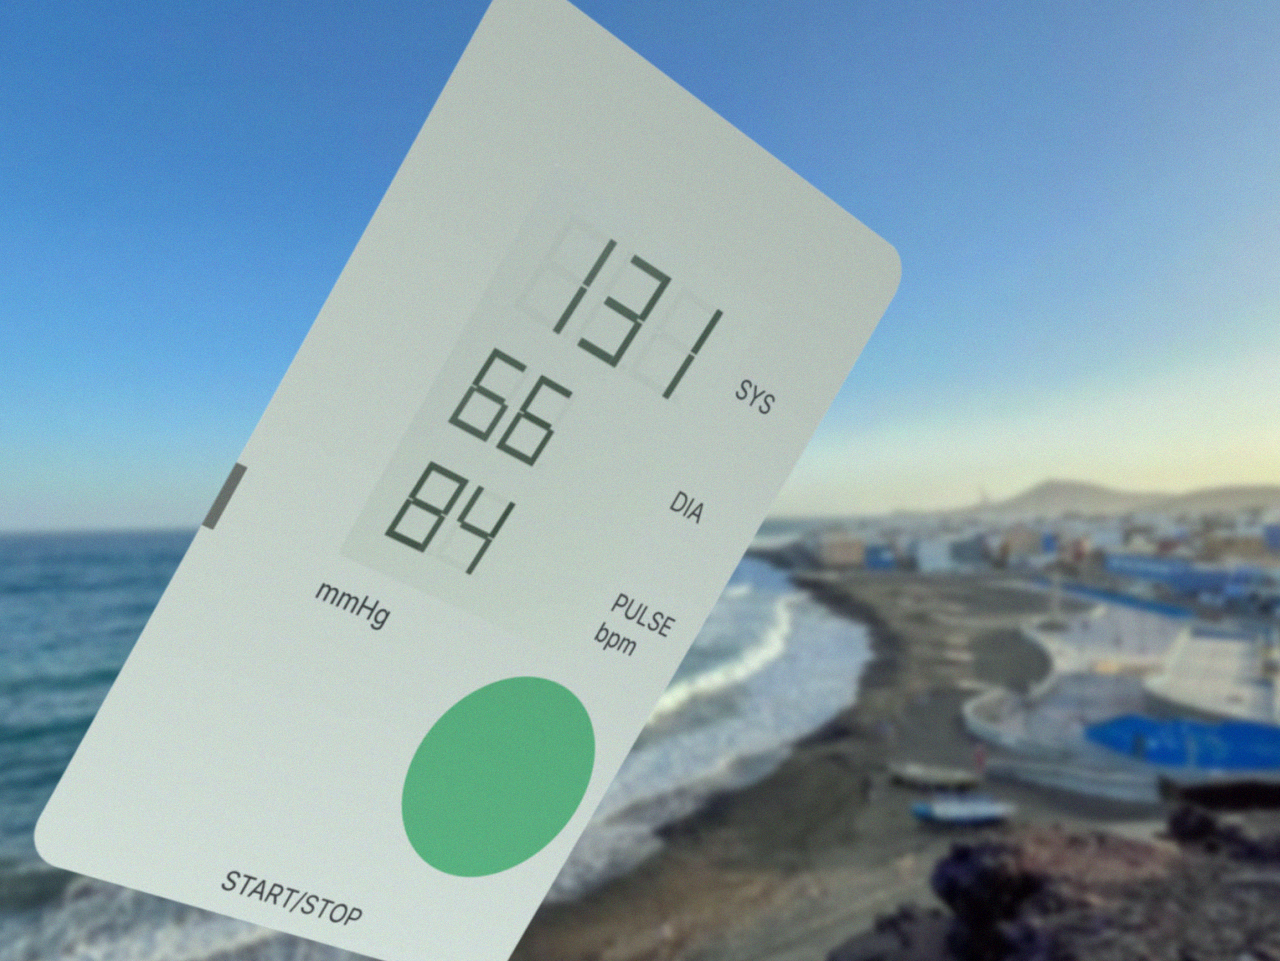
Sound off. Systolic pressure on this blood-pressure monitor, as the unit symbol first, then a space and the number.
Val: mmHg 131
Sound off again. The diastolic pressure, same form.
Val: mmHg 66
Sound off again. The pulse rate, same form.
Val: bpm 84
